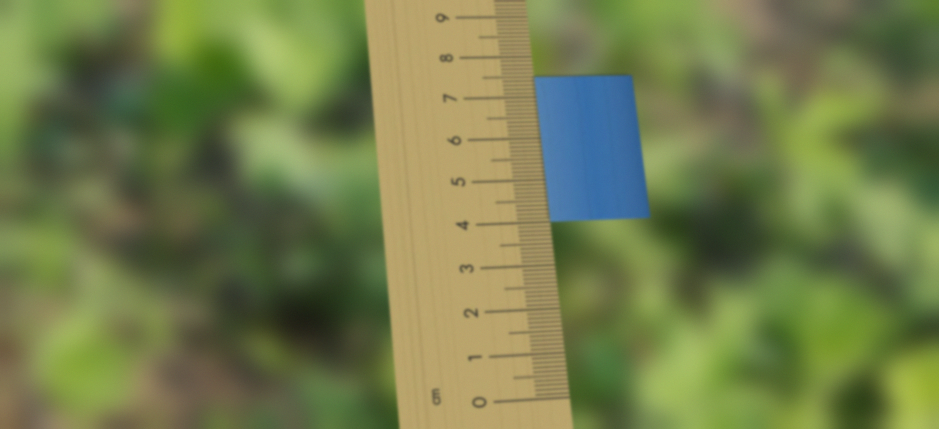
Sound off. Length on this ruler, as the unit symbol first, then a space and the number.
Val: cm 3.5
